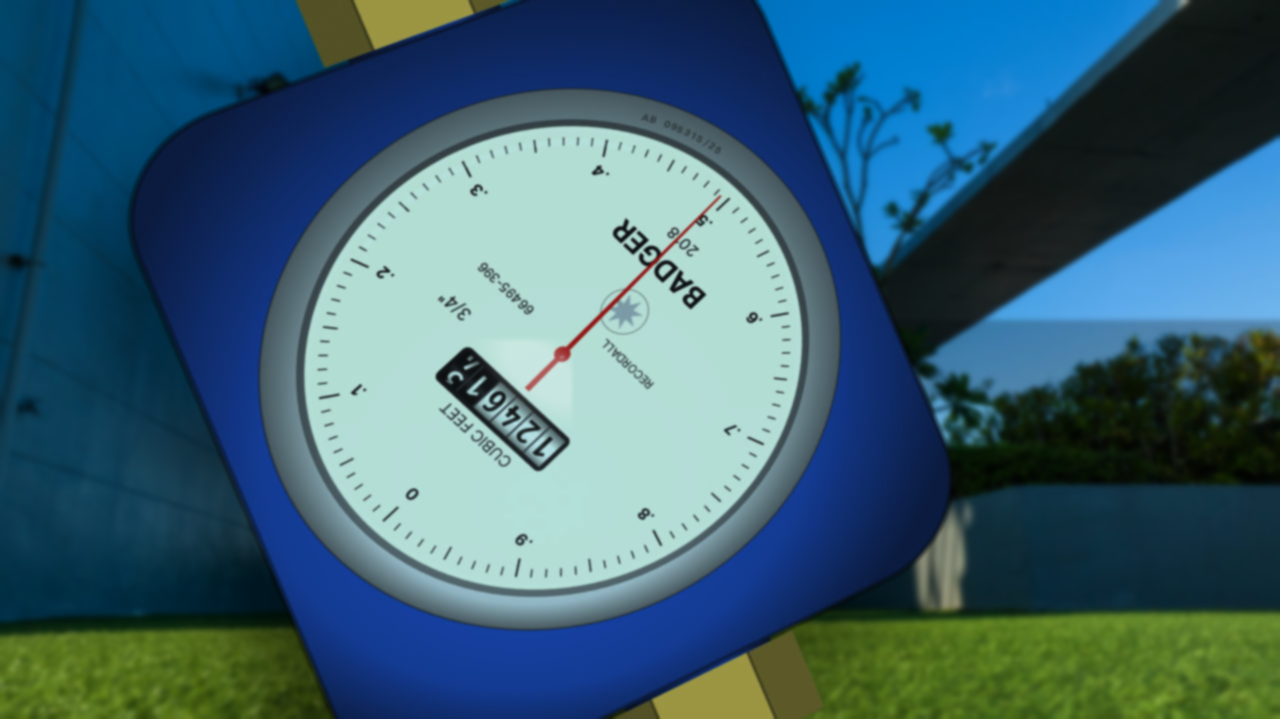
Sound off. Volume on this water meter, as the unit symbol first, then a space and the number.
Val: ft³ 124613.49
